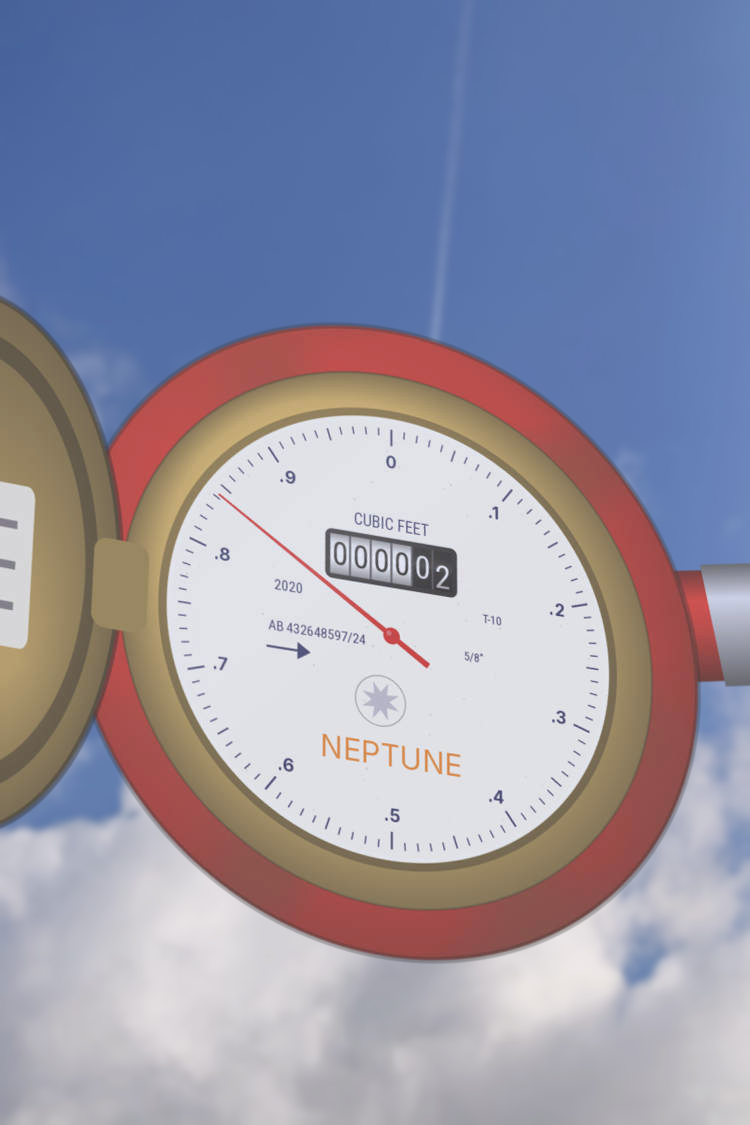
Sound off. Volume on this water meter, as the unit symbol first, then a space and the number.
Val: ft³ 1.84
